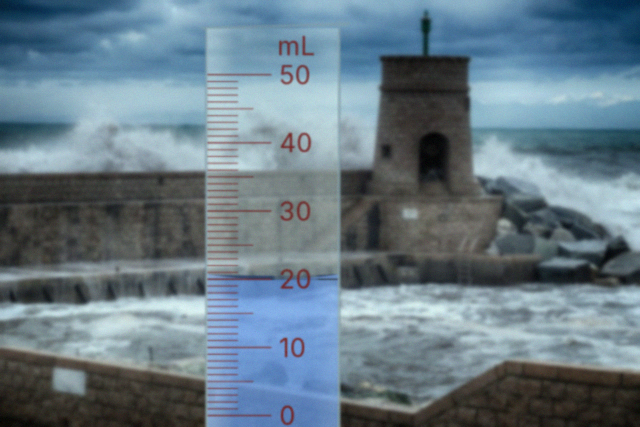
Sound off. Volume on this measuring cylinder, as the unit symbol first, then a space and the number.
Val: mL 20
